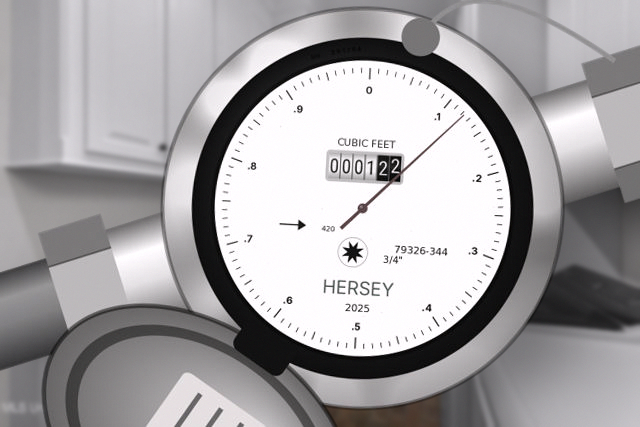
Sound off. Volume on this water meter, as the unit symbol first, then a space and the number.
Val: ft³ 122.12
